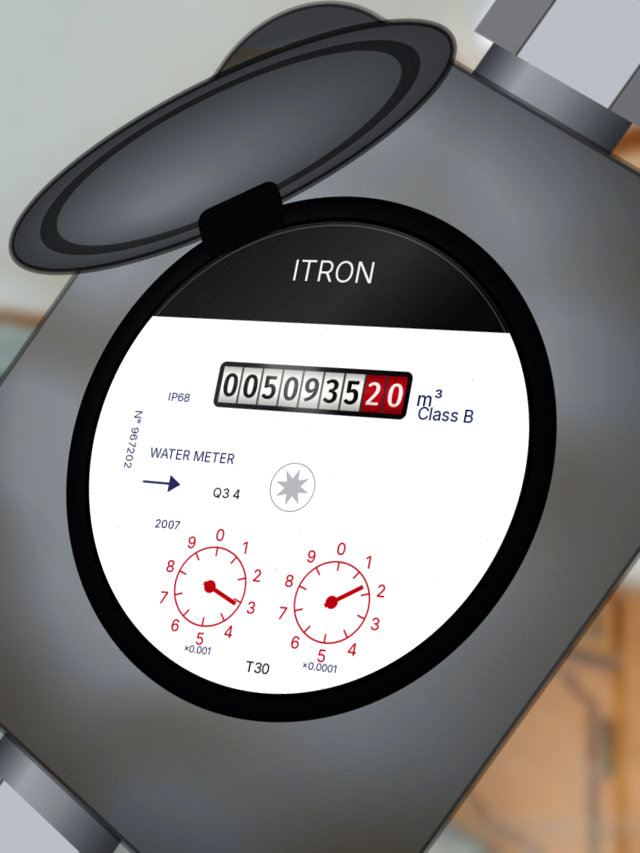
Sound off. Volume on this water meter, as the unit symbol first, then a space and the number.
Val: m³ 50935.2031
